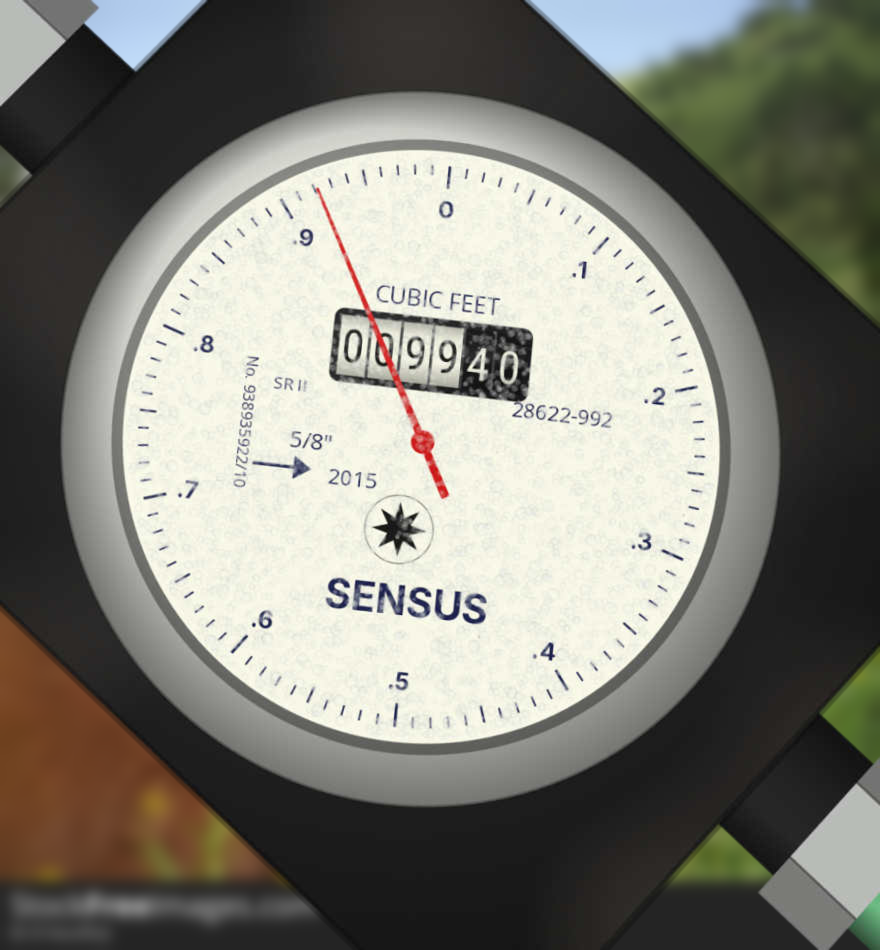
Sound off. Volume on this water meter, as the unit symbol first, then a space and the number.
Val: ft³ 9939.92
